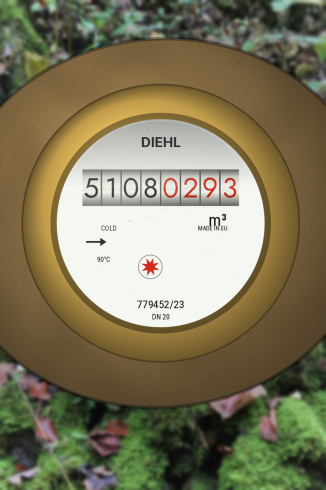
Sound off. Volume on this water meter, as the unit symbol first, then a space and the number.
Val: m³ 5108.0293
